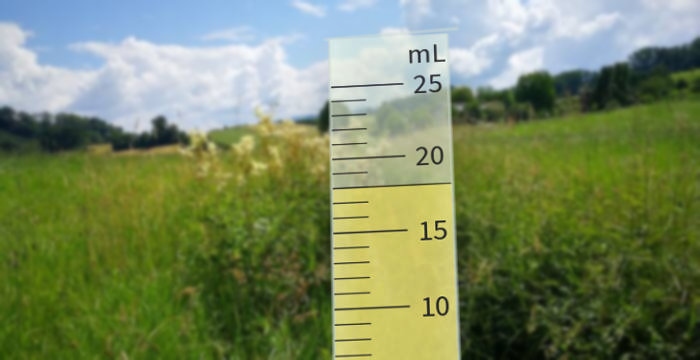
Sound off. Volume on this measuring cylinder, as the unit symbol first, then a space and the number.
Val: mL 18
